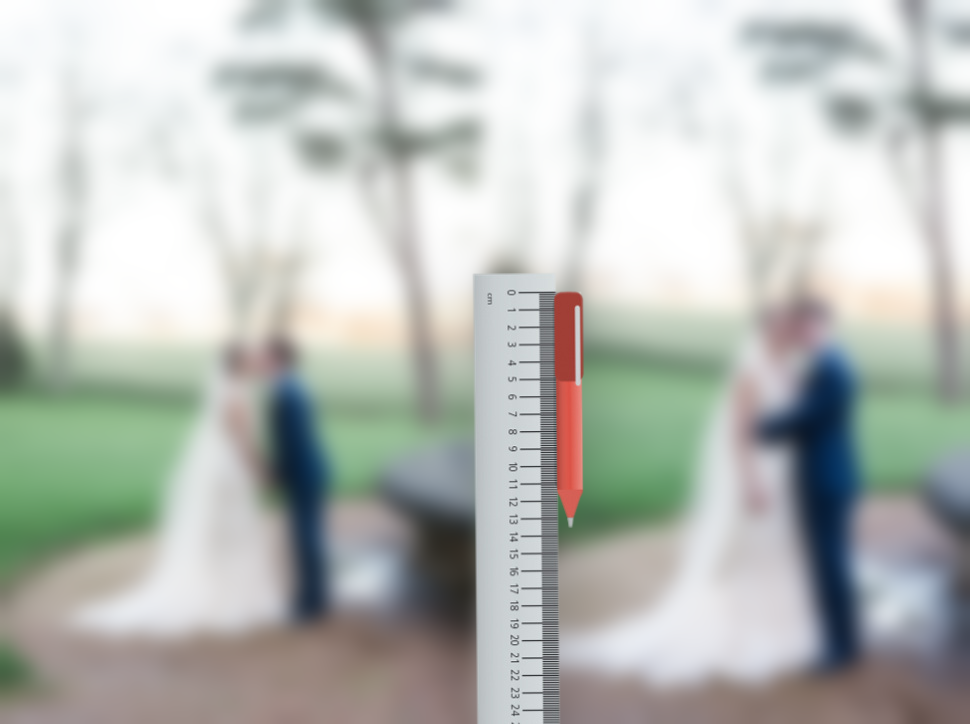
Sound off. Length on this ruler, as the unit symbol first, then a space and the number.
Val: cm 13.5
